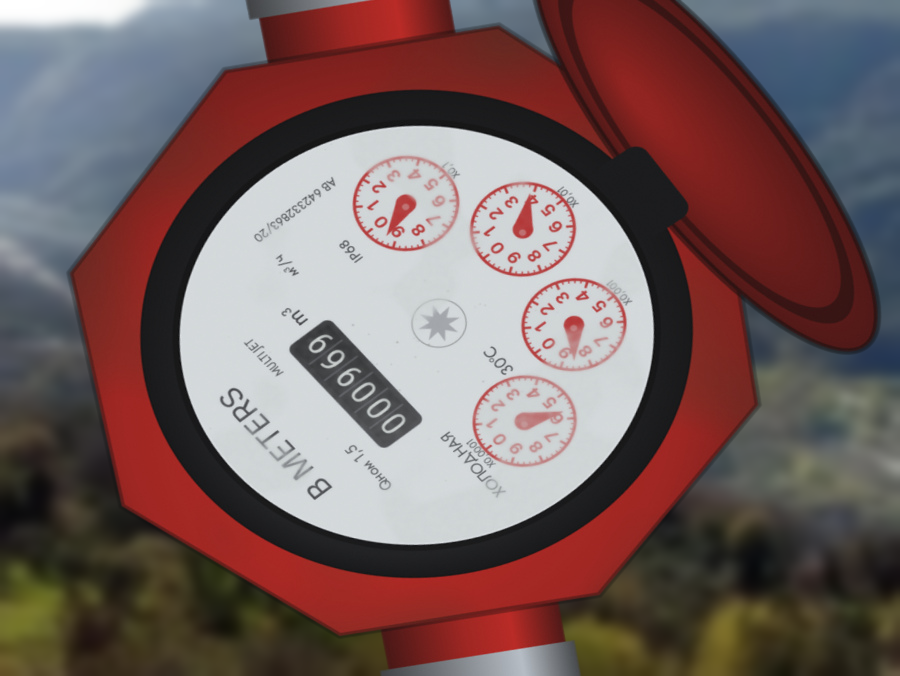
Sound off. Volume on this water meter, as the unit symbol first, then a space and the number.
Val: m³ 968.9385
